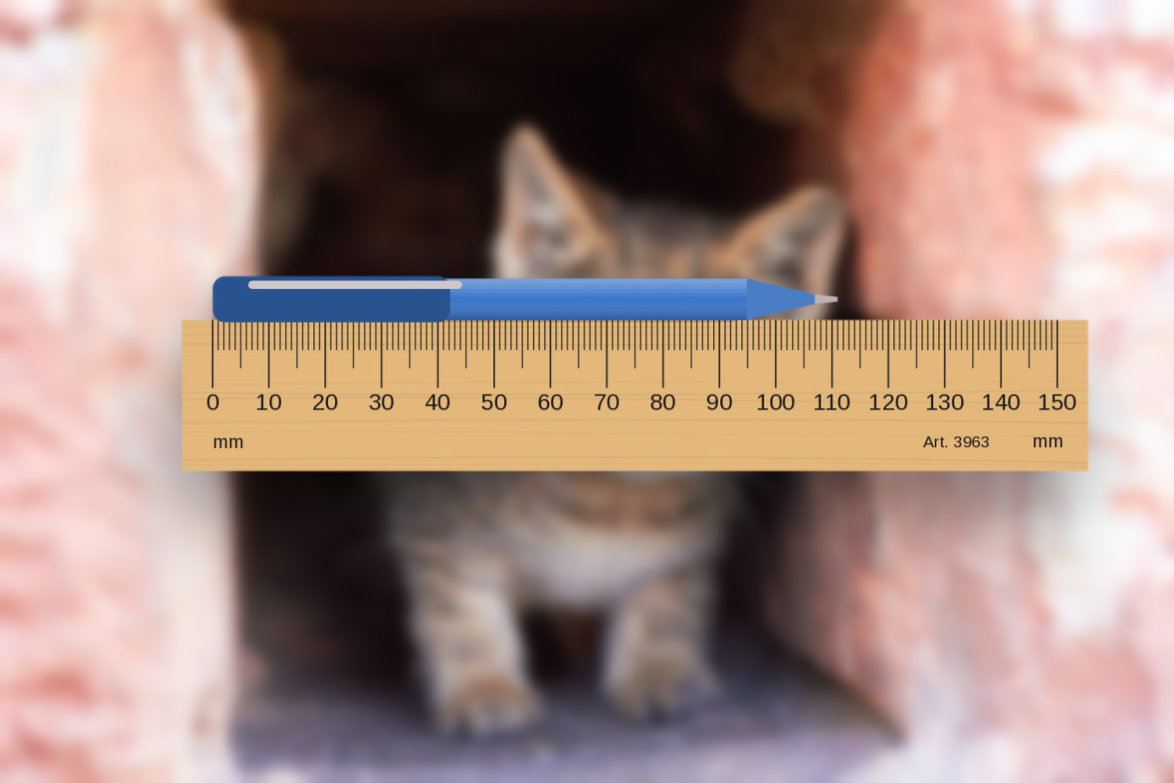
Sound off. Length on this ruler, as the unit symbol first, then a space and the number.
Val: mm 111
